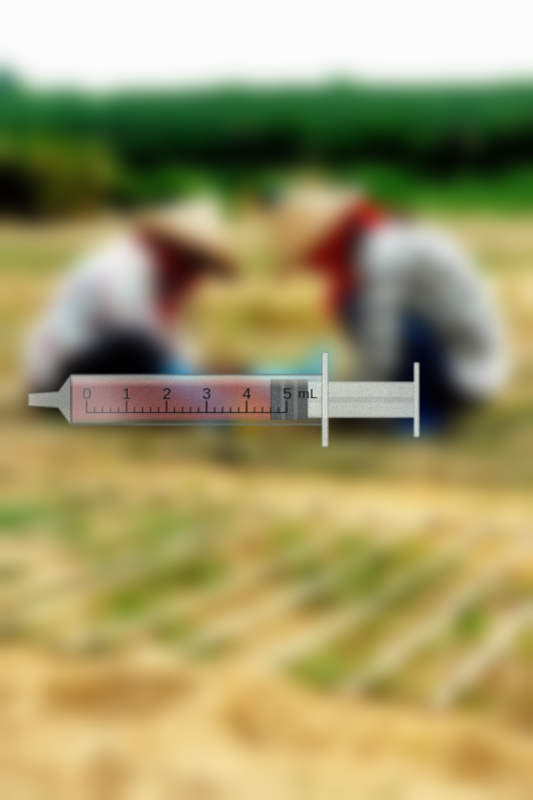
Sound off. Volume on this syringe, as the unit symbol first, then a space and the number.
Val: mL 4.6
